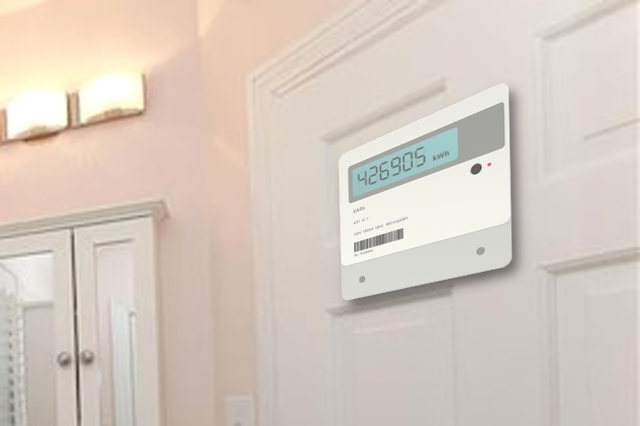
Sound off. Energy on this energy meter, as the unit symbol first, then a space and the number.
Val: kWh 426905
